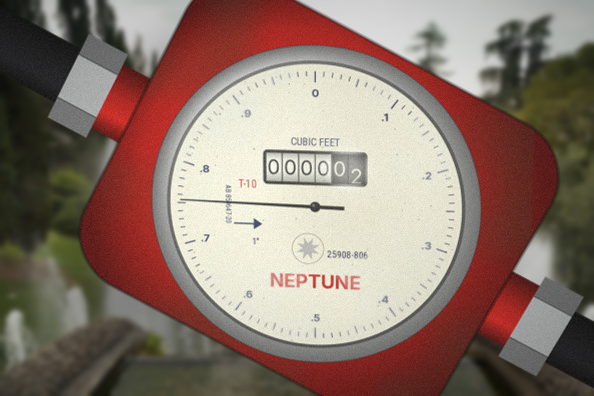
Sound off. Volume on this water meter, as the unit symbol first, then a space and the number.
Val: ft³ 1.75
